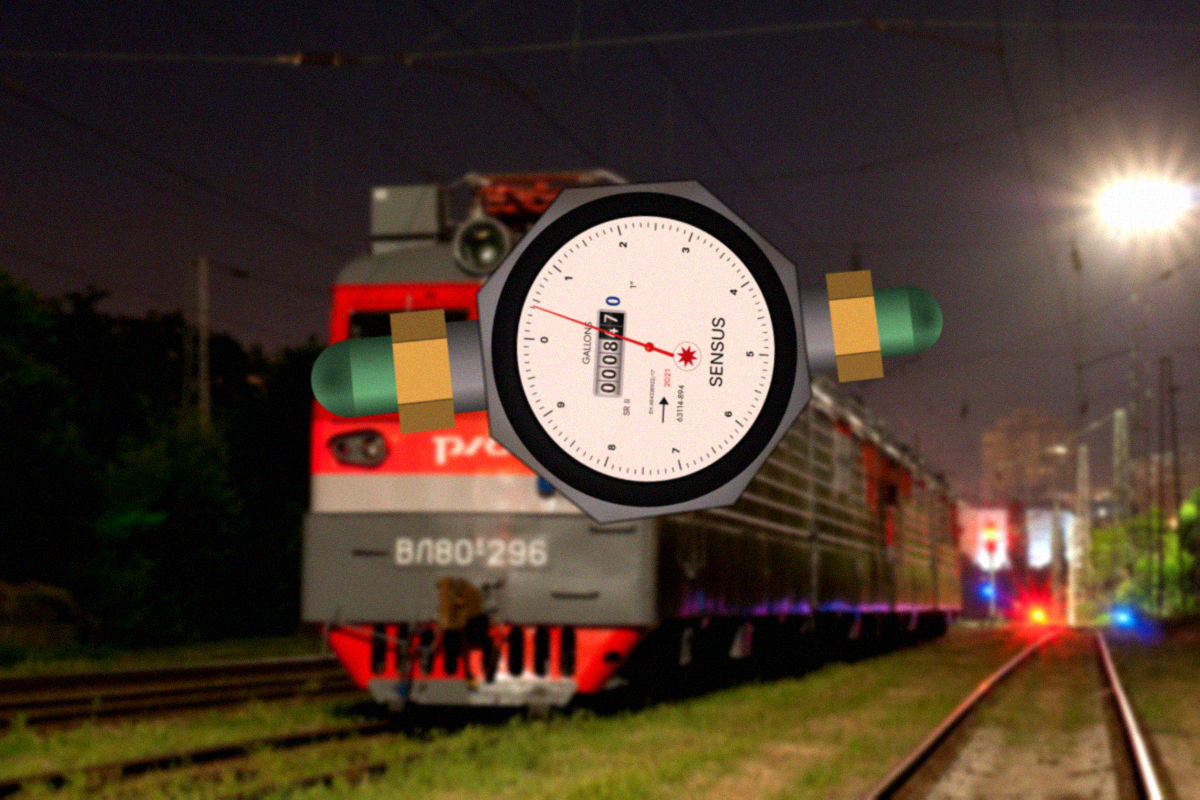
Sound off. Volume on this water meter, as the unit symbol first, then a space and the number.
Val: gal 8470.4
